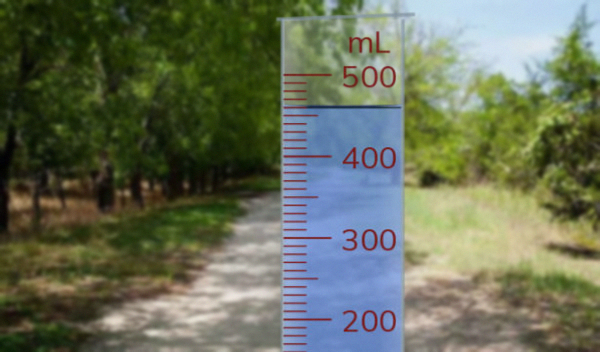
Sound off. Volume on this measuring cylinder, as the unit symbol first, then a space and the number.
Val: mL 460
